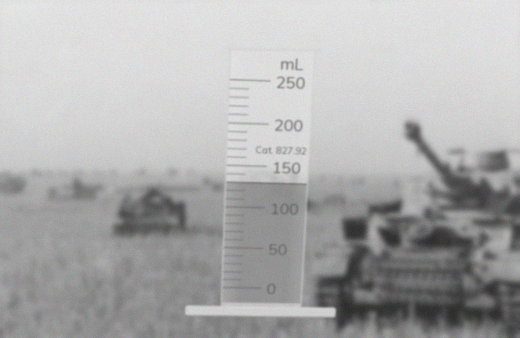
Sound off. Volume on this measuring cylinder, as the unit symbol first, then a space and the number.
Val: mL 130
